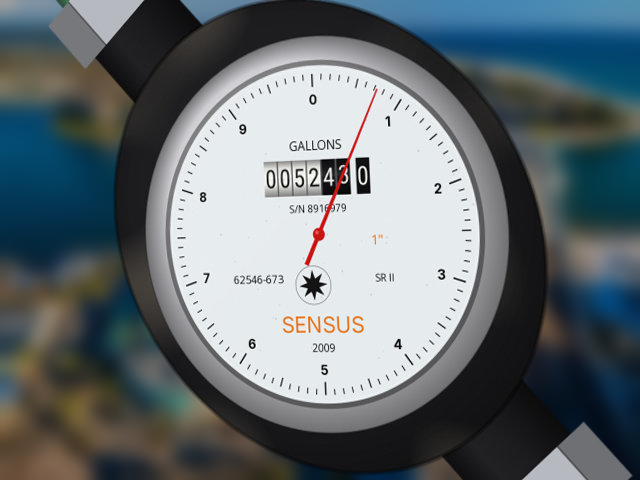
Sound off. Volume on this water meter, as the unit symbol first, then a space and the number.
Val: gal 52430.7
